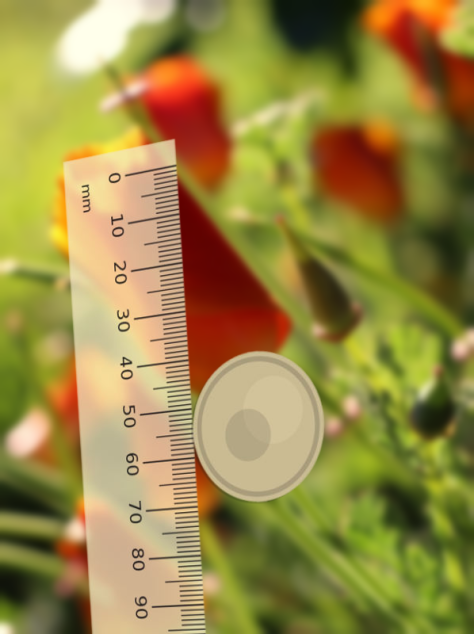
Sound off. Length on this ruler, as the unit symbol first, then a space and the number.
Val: mm 30
